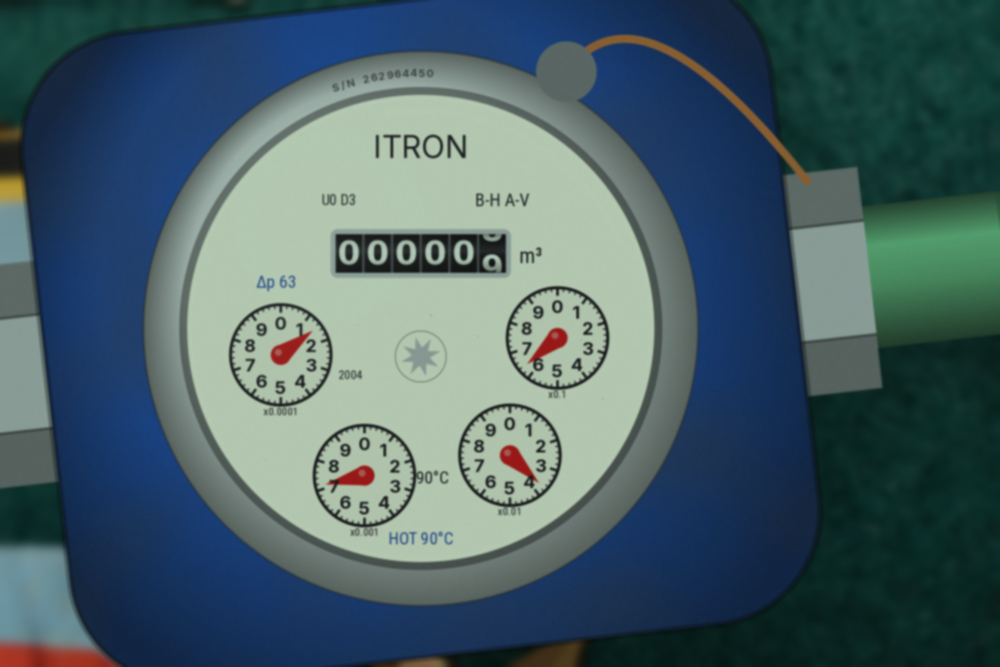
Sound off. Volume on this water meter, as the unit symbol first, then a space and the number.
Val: m³ 8.6371
